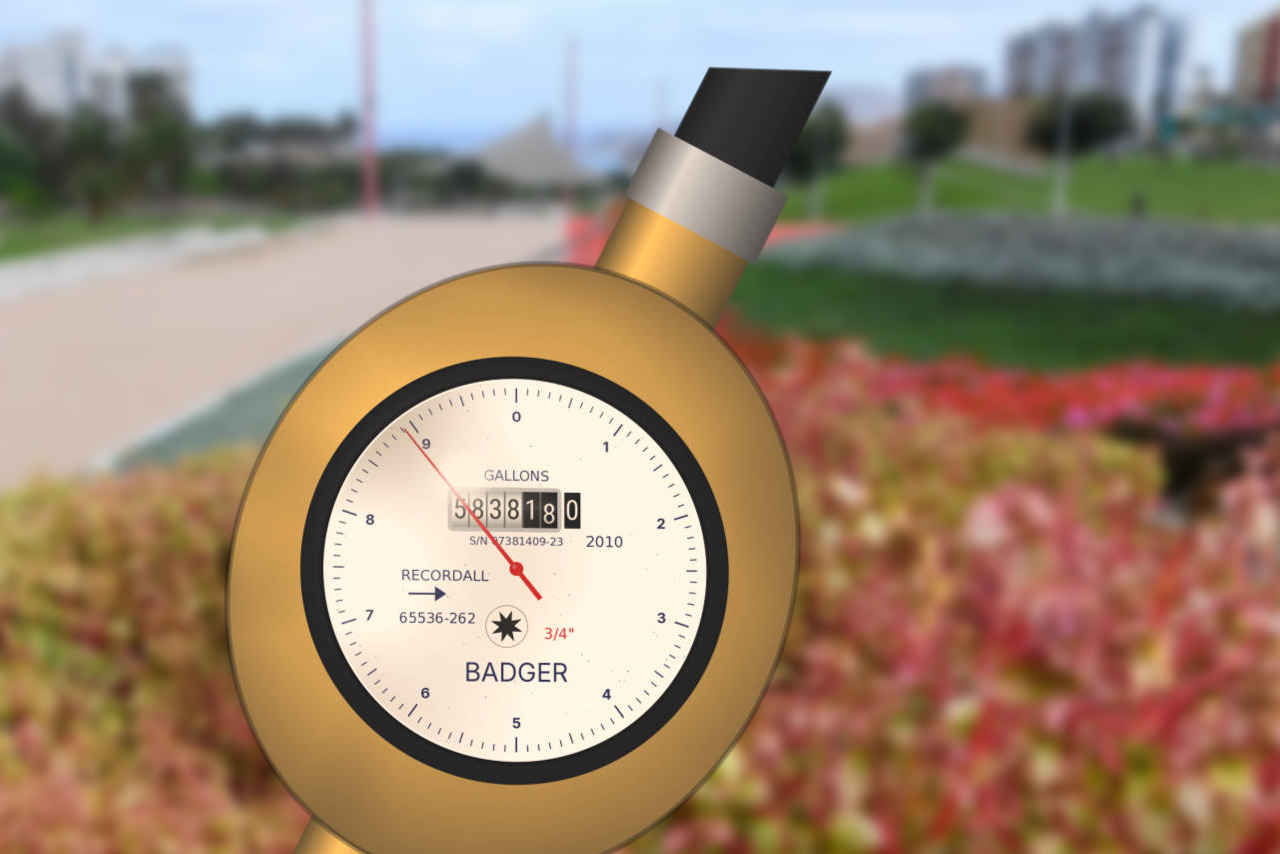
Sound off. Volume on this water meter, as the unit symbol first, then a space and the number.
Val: gal 5838178.9
